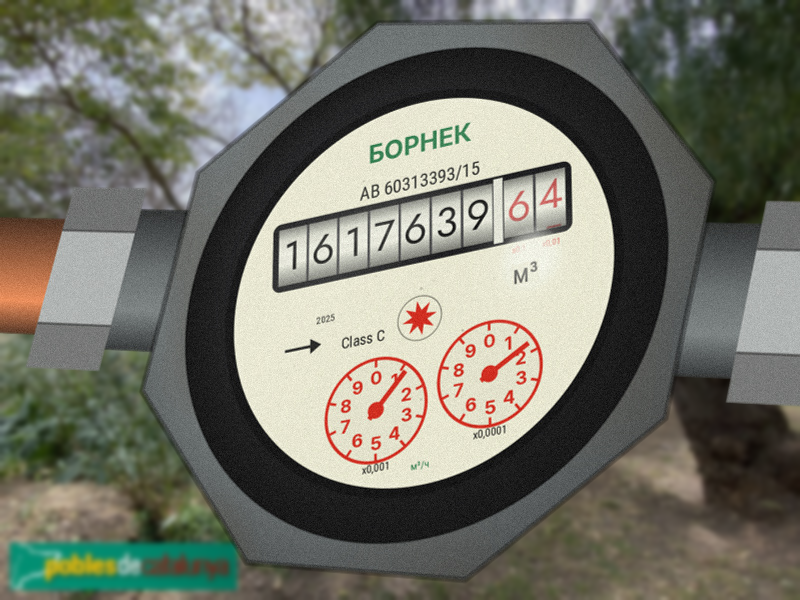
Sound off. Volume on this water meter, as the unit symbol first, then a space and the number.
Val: m³ 1617639.6411
